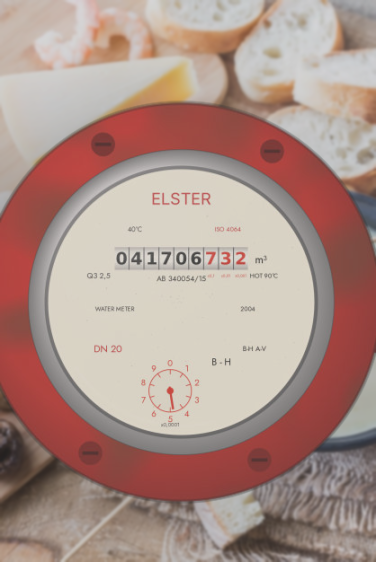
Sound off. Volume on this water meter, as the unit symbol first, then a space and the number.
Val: m³ 41706.7324
